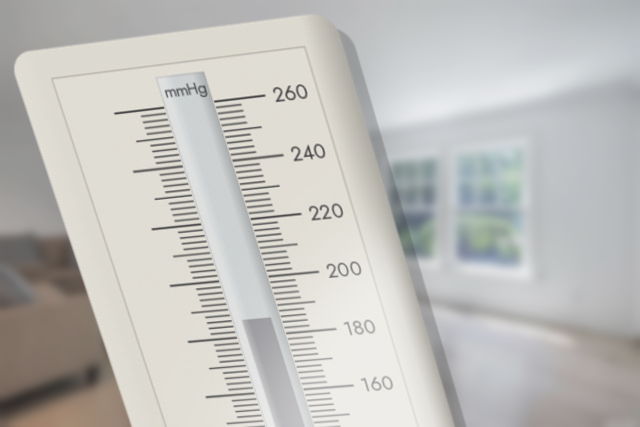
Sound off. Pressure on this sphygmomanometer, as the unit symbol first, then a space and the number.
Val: mmHg 186
